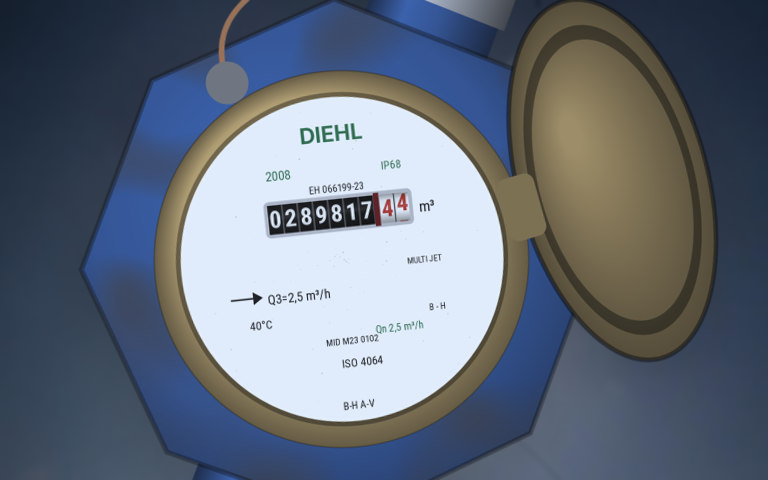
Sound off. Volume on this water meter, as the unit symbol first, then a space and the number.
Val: m³ 289817.44
